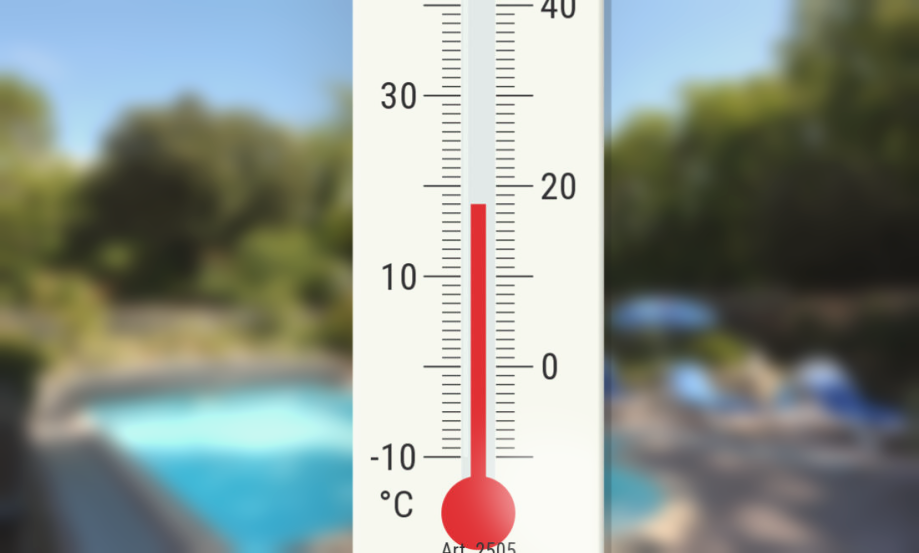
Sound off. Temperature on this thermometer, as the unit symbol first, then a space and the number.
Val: °C 18
